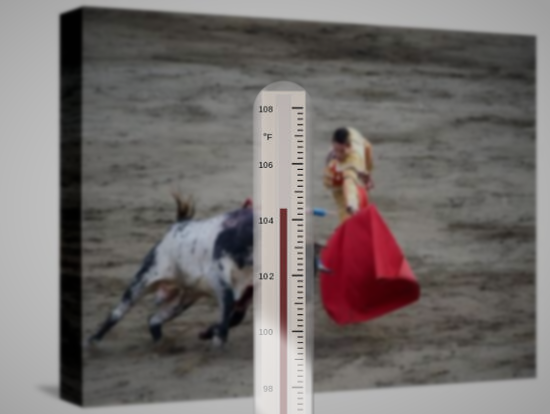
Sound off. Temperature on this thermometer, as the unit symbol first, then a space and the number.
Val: °F 104.4
